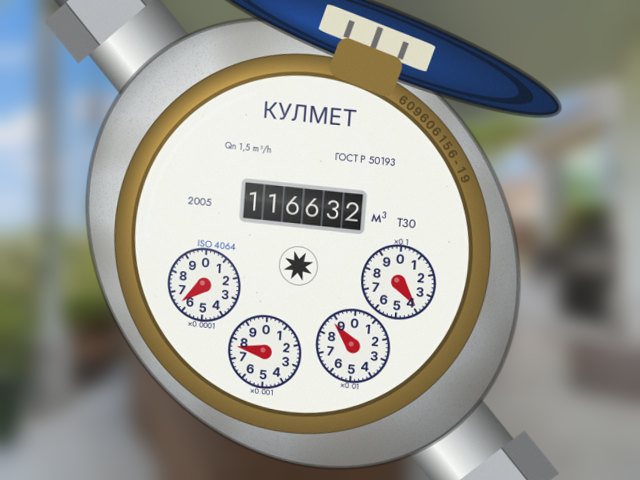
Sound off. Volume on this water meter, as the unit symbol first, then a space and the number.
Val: m³ 116632.3876
